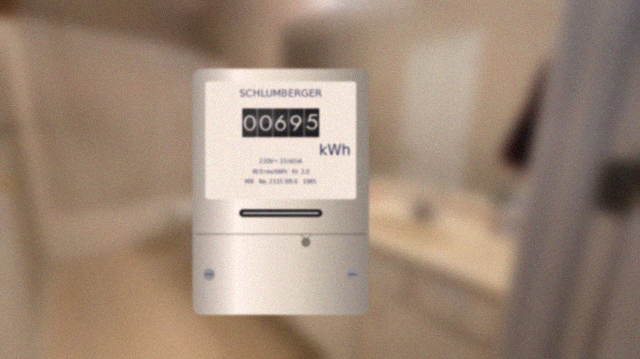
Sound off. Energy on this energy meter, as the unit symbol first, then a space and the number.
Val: kWh 695
